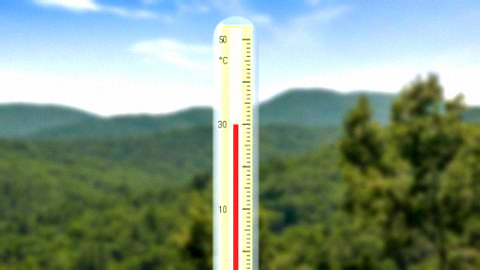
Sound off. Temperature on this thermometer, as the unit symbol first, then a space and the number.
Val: °C 30
